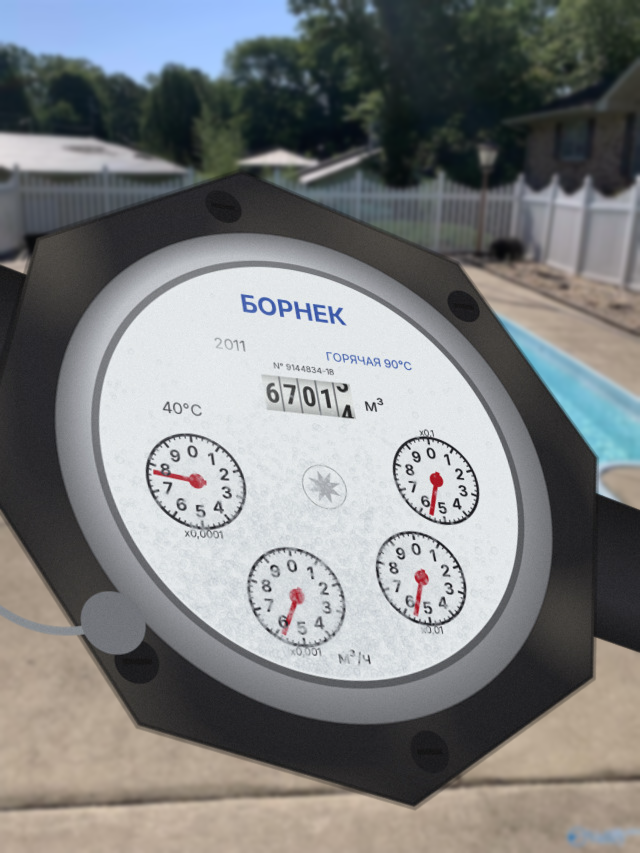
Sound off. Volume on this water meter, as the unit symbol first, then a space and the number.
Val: m³ 67013.5557
